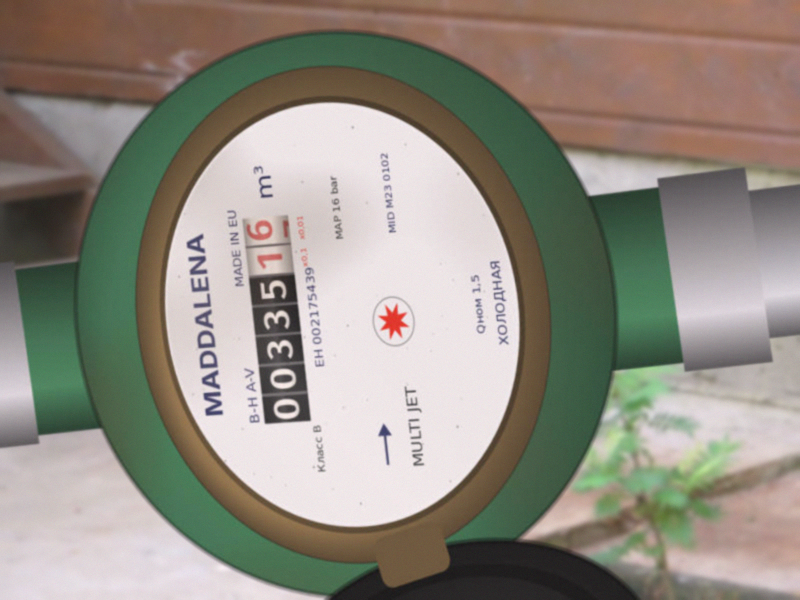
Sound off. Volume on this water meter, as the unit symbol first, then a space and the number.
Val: m³ 335.16
